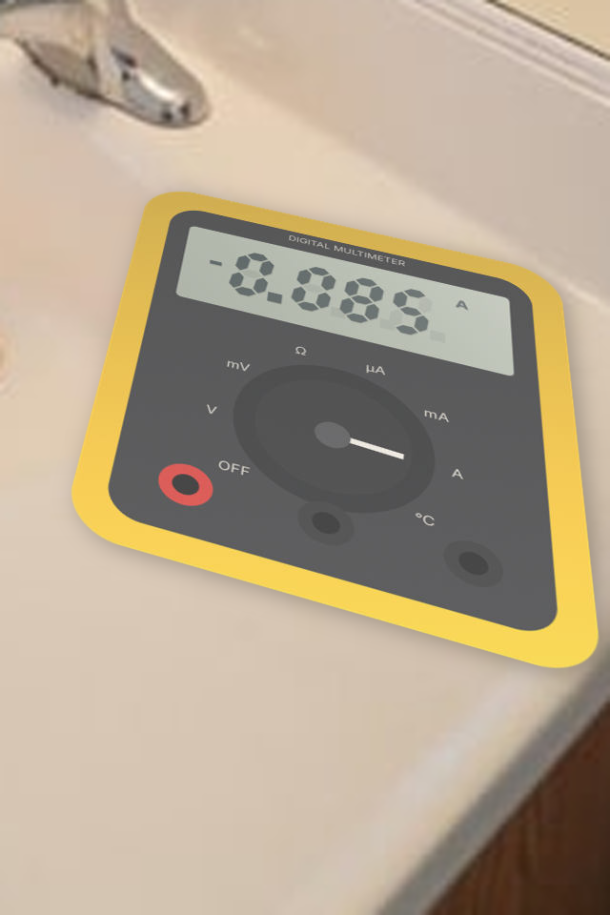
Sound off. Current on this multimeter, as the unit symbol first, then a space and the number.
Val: A -0.085
